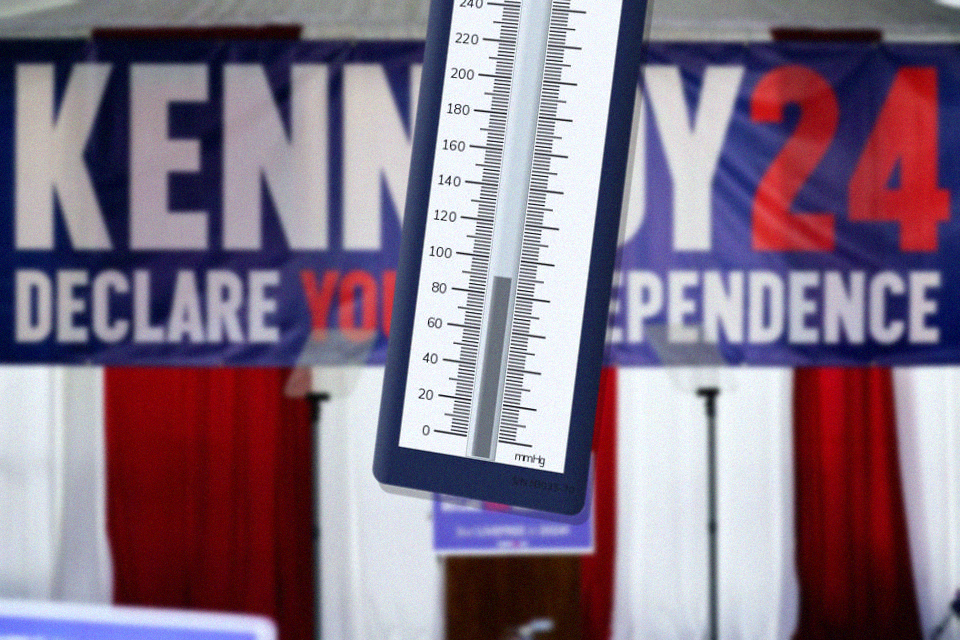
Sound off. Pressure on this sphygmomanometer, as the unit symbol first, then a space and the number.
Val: mmHg 90
